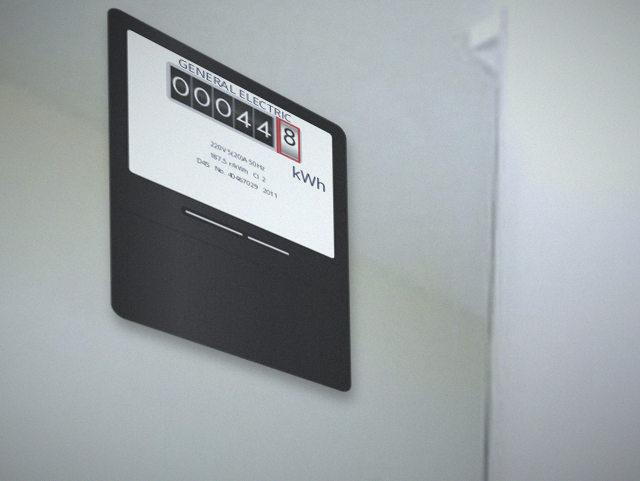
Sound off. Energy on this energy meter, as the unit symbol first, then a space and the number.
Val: kWh 44.8
